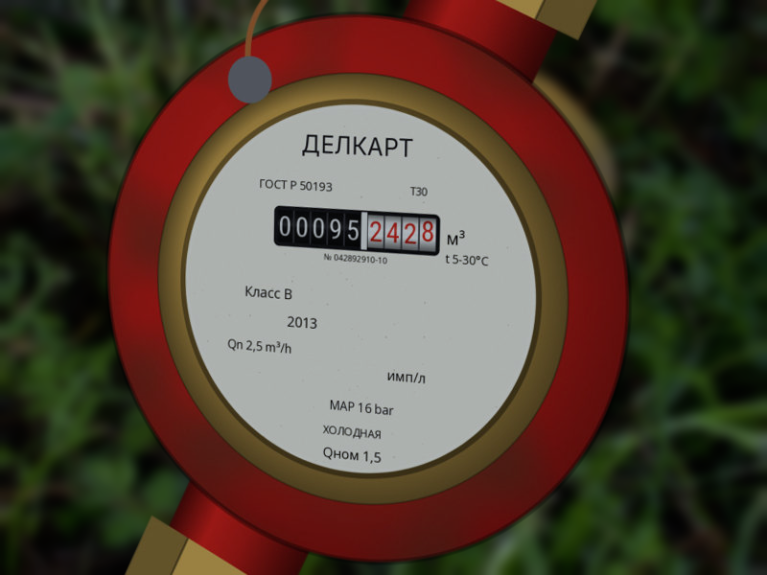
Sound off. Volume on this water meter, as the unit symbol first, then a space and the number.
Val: m³ 95.2428
